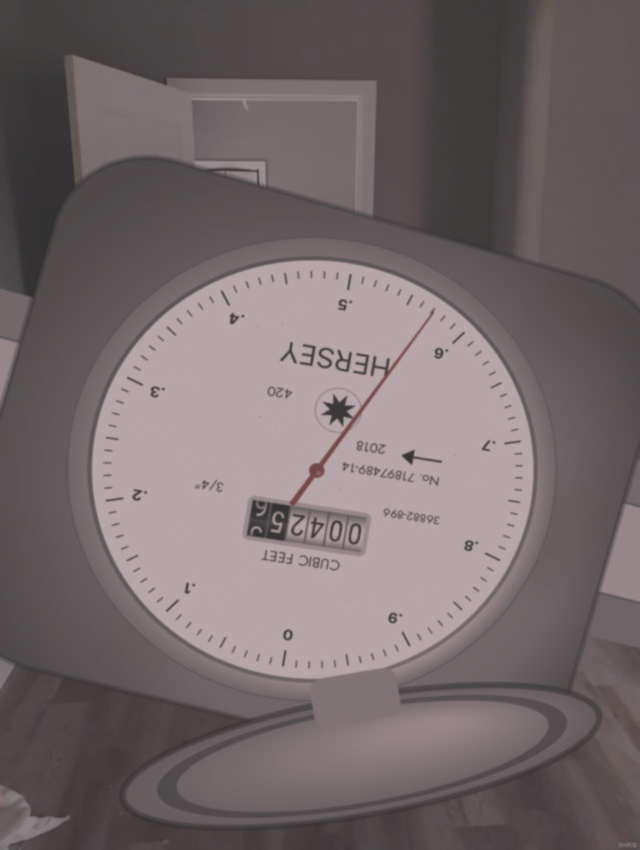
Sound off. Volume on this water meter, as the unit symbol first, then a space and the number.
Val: ft³ 4255.57
